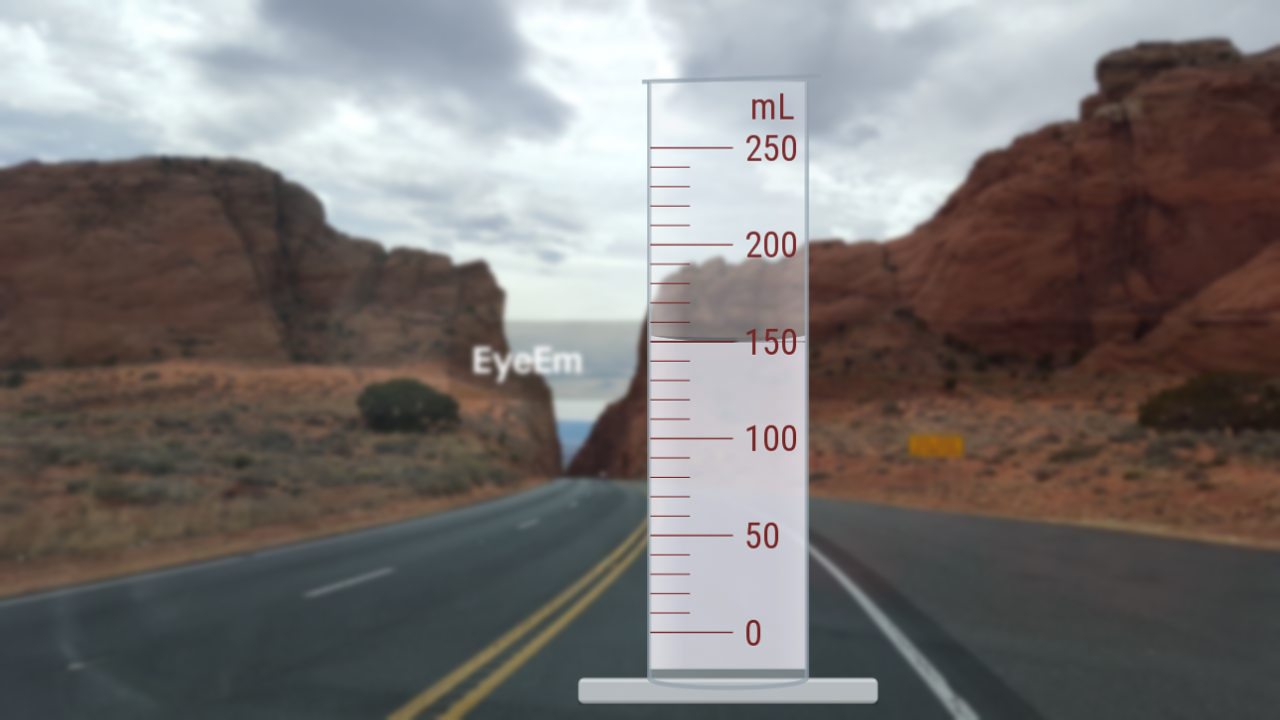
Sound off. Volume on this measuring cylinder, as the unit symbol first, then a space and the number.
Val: mL 150
